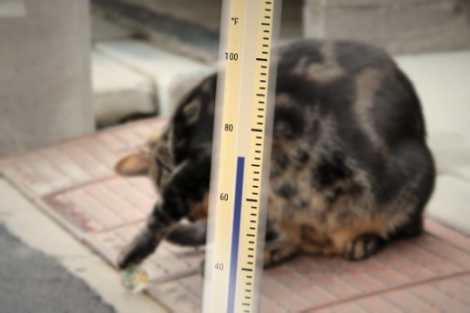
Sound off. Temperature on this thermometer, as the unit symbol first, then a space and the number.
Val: °F 72
